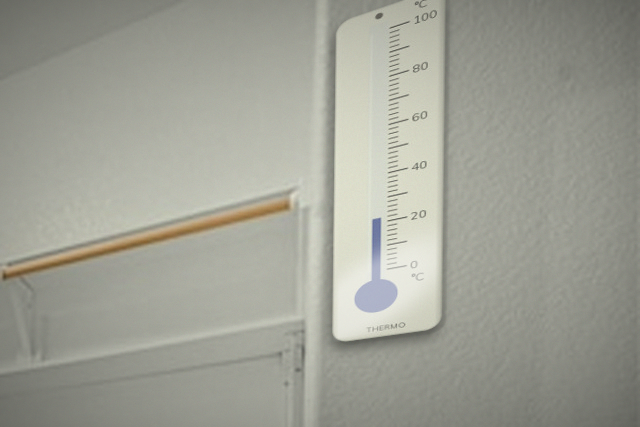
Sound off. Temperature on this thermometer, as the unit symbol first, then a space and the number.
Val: °C 22
